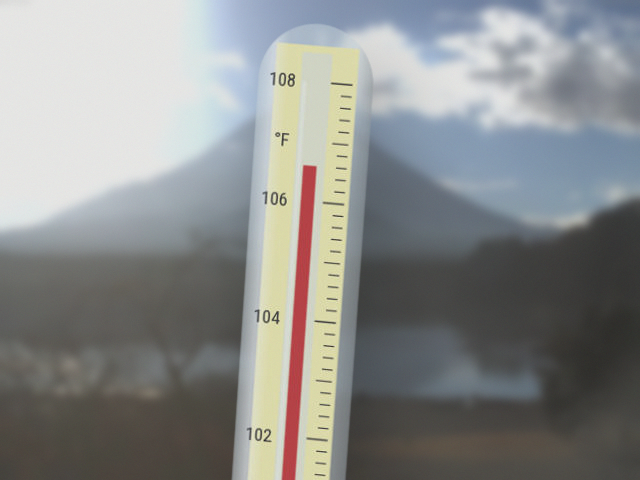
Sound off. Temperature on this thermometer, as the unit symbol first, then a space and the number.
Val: °F 106.6
